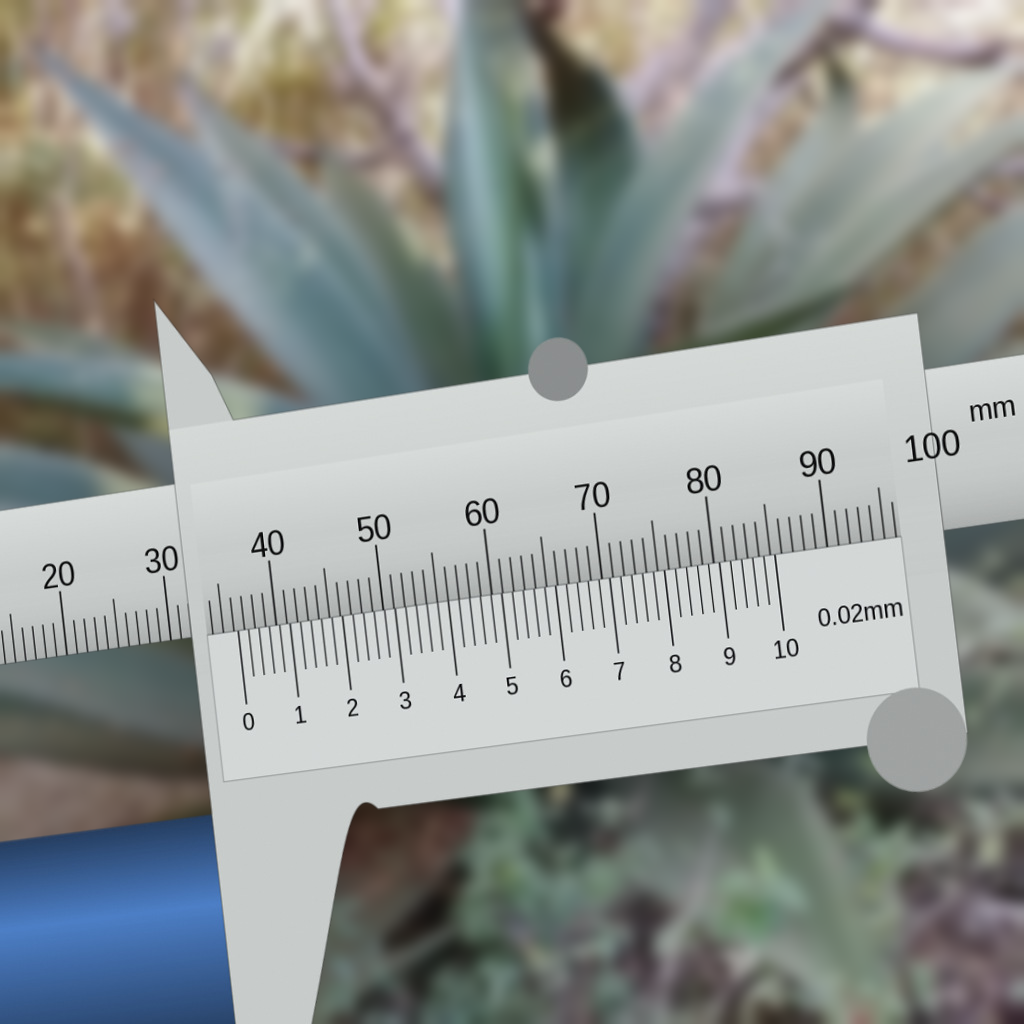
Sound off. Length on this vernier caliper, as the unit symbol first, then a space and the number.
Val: mm 36.4
